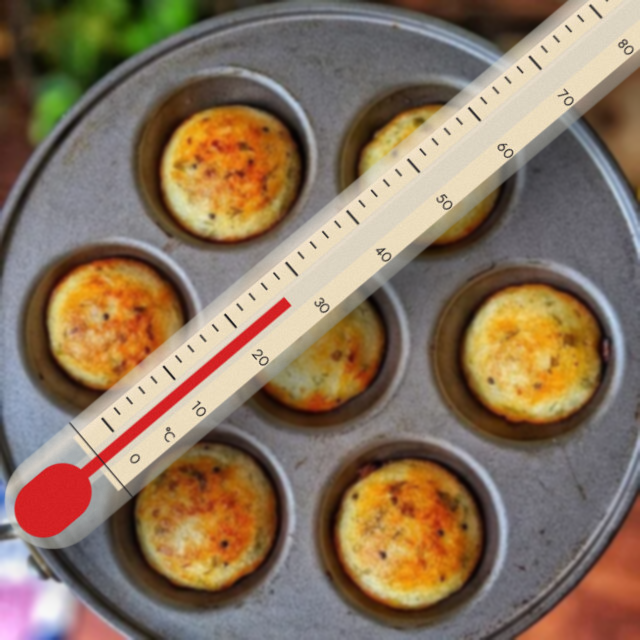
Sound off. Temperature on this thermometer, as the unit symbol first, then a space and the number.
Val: °C 27
